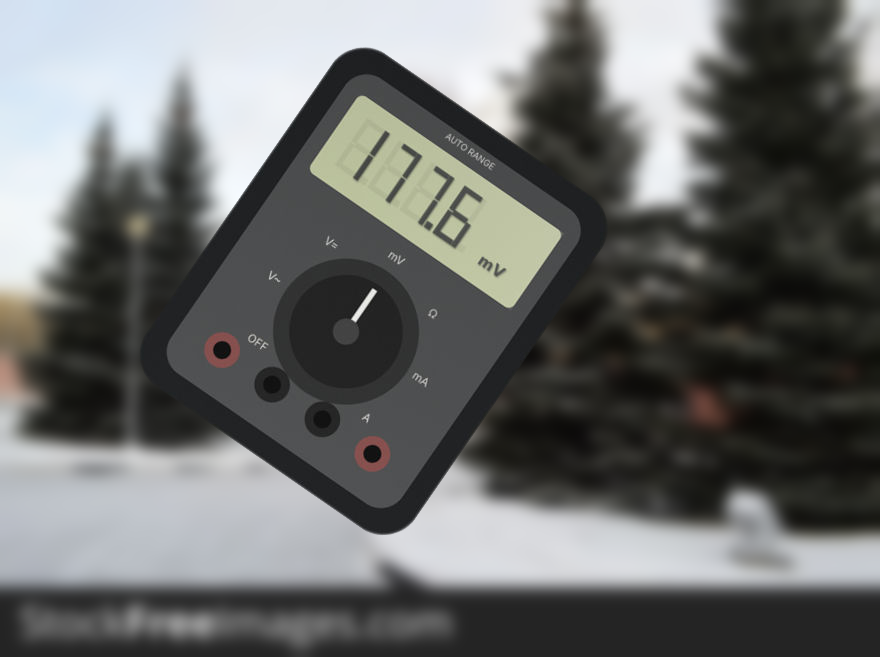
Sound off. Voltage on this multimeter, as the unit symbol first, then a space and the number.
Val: mV 177.6
